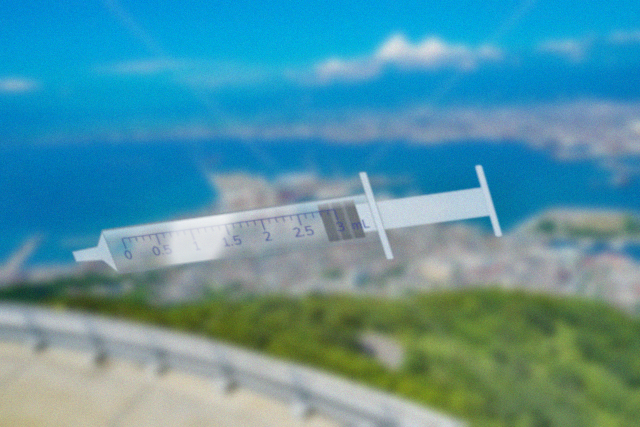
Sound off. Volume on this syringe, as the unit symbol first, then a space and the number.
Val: mL 2.8
